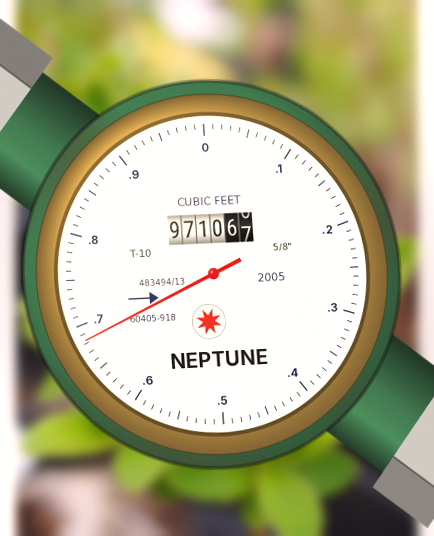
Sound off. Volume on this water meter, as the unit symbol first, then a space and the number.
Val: ft³ 971066.68
